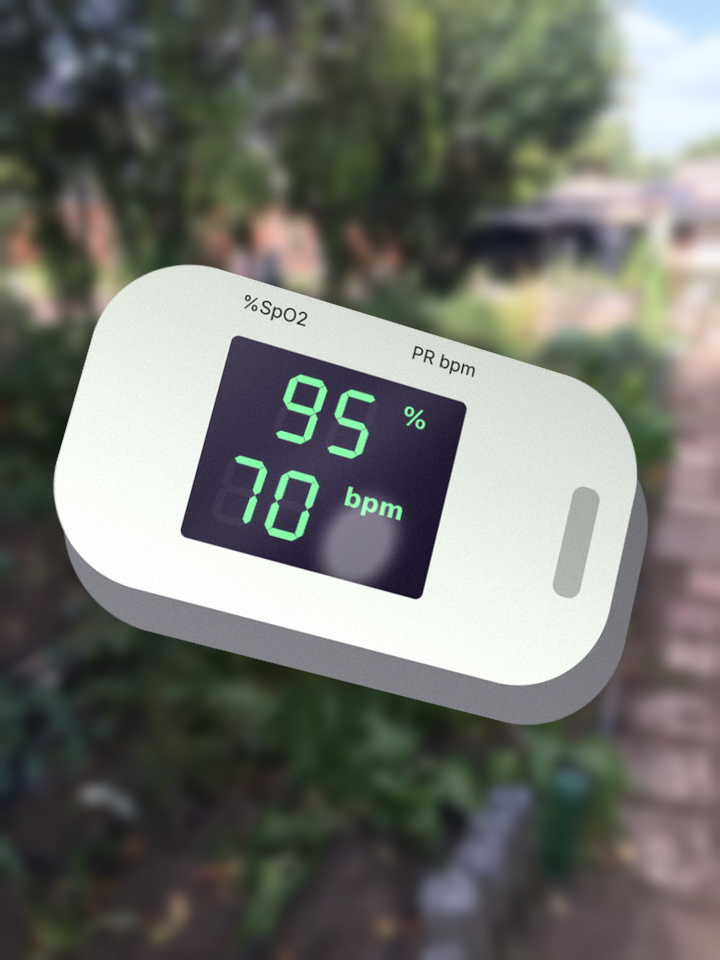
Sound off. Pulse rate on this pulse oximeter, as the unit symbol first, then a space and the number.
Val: bpm 70
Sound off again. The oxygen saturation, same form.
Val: % 95
